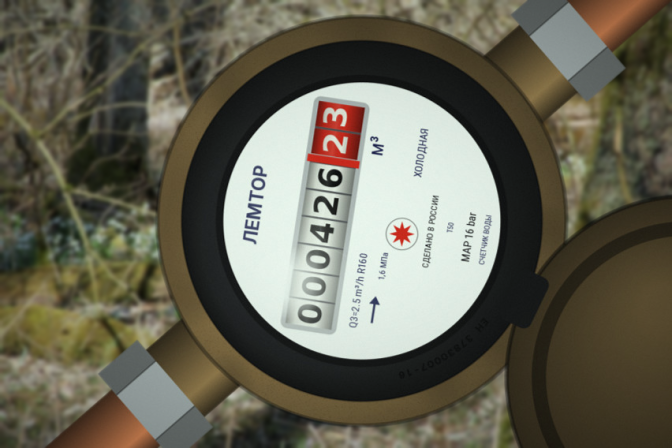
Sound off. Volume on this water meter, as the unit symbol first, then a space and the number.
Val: m³ 426.23
